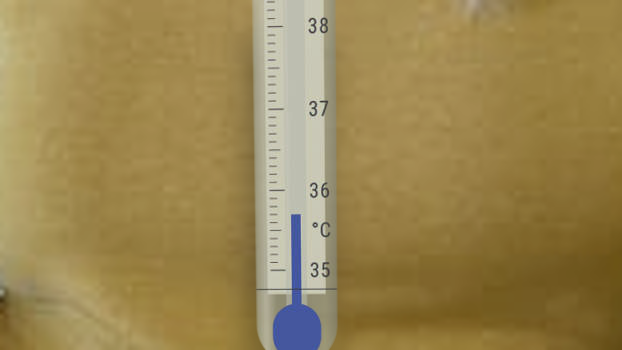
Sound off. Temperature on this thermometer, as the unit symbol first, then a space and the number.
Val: °C 35.7
